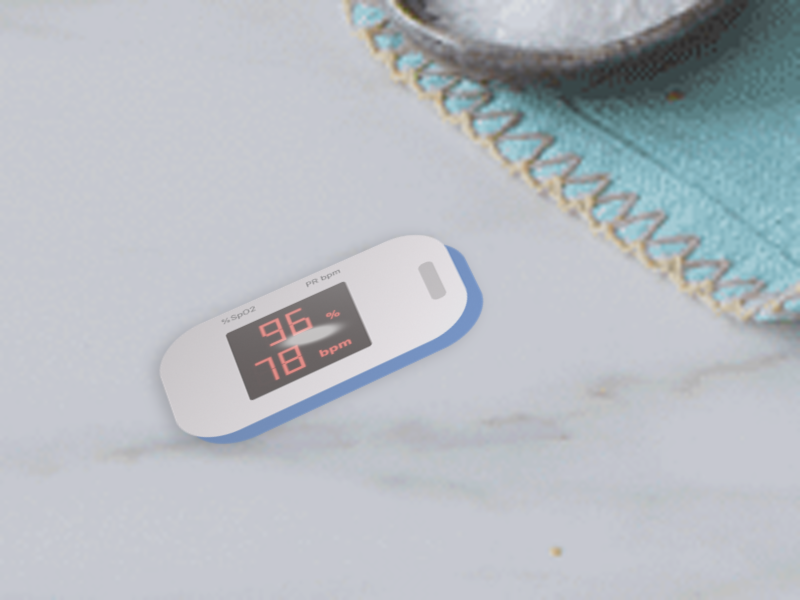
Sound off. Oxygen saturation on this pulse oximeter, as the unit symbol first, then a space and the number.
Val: % 96
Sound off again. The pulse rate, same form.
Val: bpm 78
